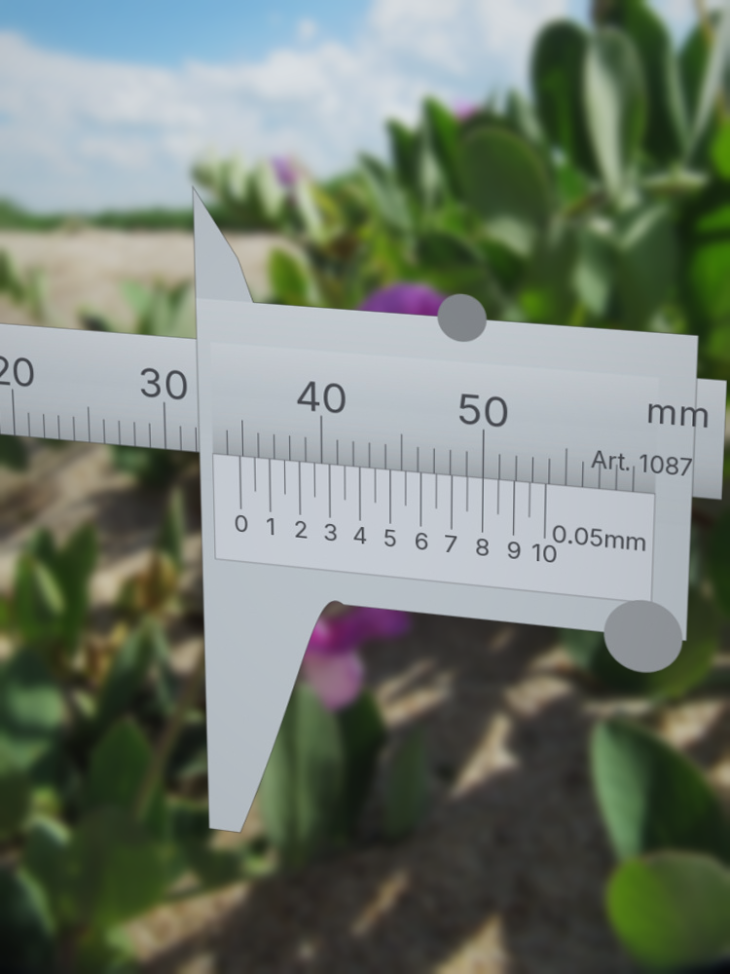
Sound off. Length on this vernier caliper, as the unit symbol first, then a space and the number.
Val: mm 34.8
